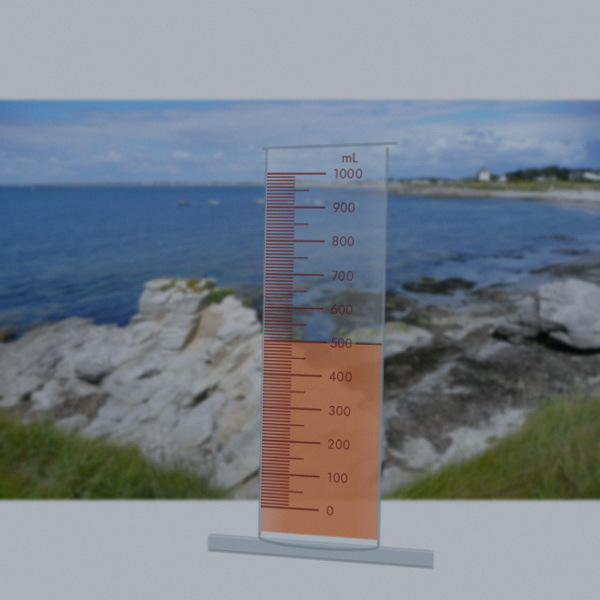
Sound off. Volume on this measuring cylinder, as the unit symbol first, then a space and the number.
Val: mL 500
